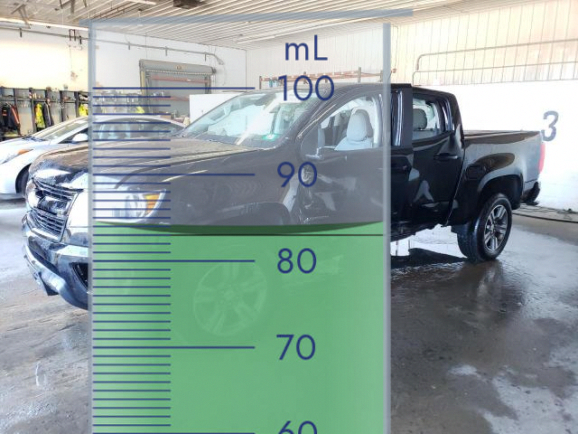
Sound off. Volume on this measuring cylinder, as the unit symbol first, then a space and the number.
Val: mL 83
